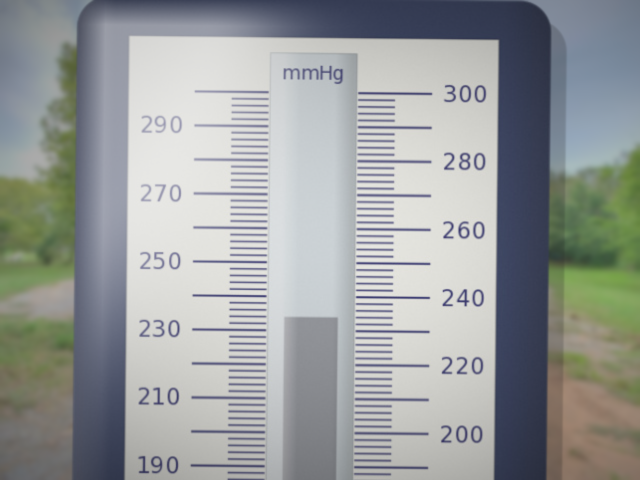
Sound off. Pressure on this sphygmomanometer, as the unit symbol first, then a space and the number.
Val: mmHg 234
